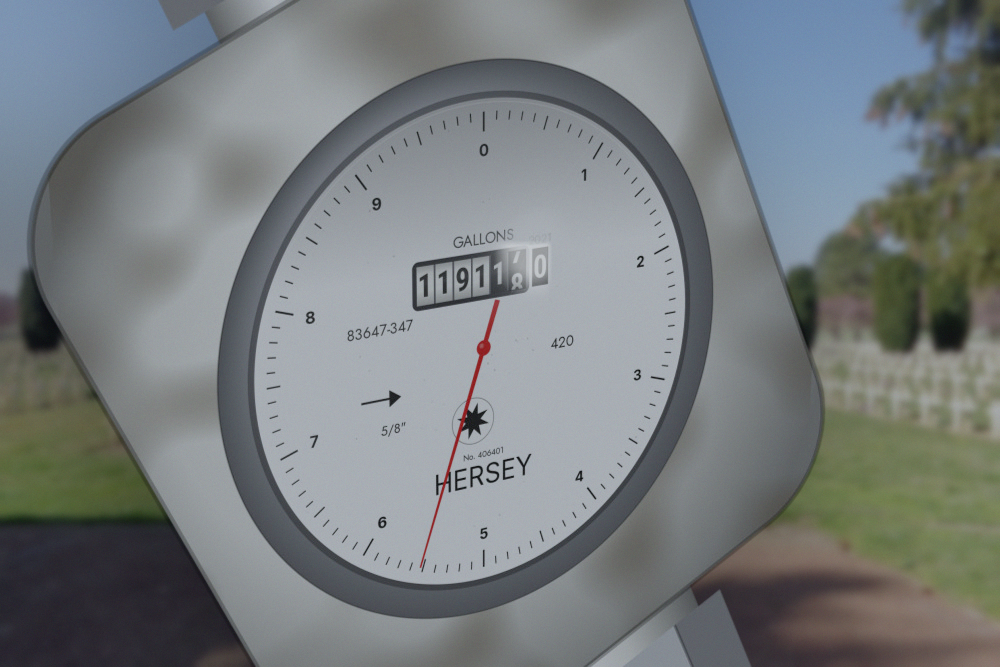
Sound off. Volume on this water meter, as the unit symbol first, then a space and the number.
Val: gal 1191175.5
